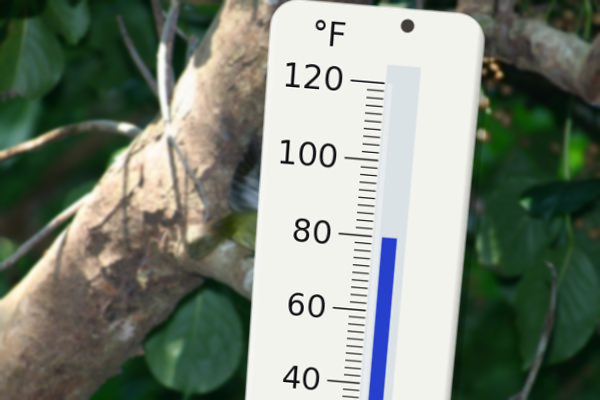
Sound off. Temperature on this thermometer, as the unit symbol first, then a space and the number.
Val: °F 80
